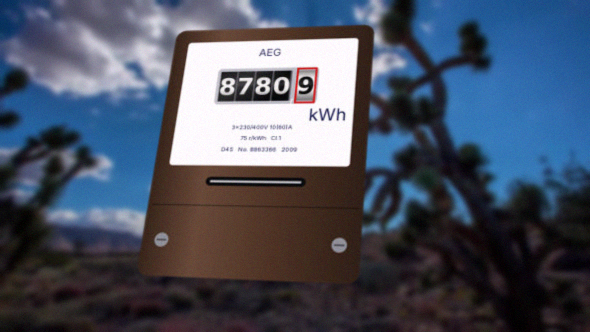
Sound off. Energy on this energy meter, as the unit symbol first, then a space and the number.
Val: kWh 8780.9
